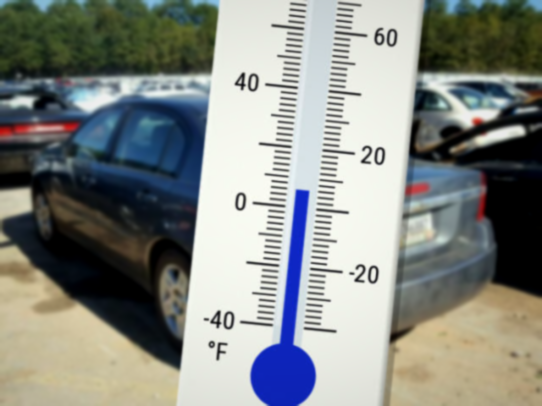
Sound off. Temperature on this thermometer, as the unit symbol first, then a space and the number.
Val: °F 6
